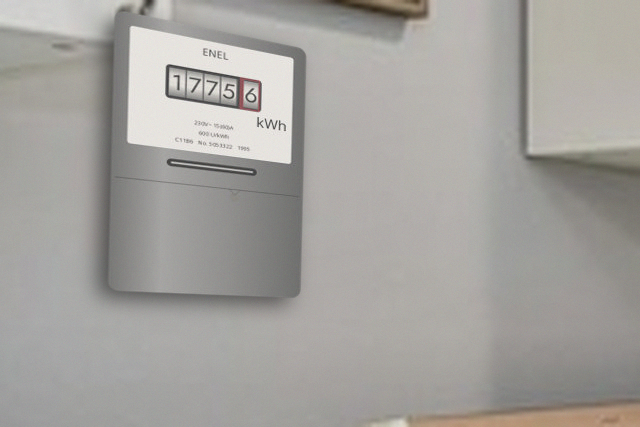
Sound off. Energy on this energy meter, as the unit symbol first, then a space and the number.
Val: kWh 1775.6
